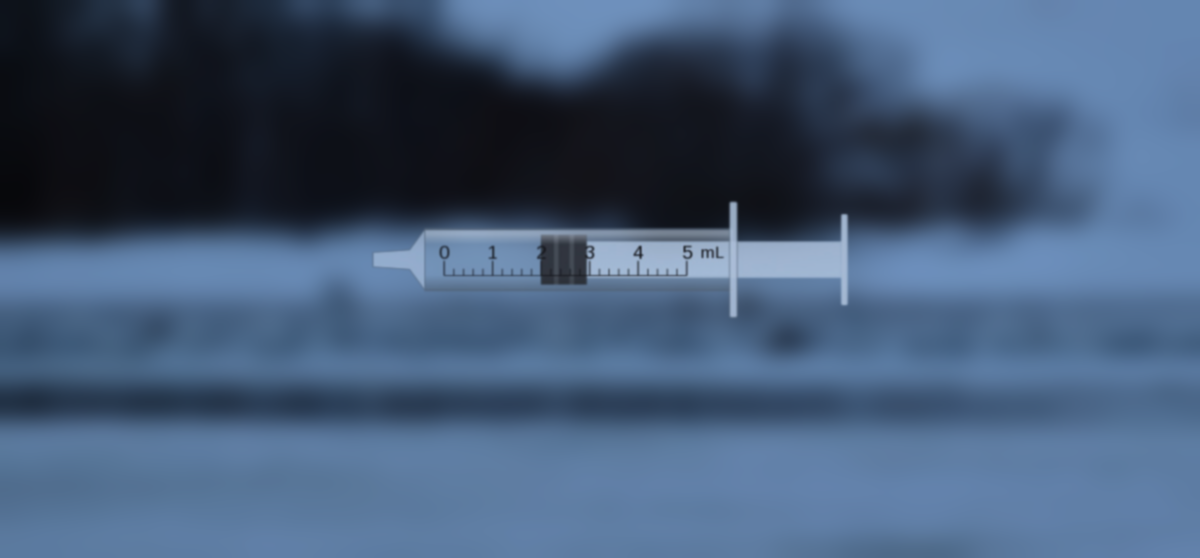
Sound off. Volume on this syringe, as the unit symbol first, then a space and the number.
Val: mL 2
